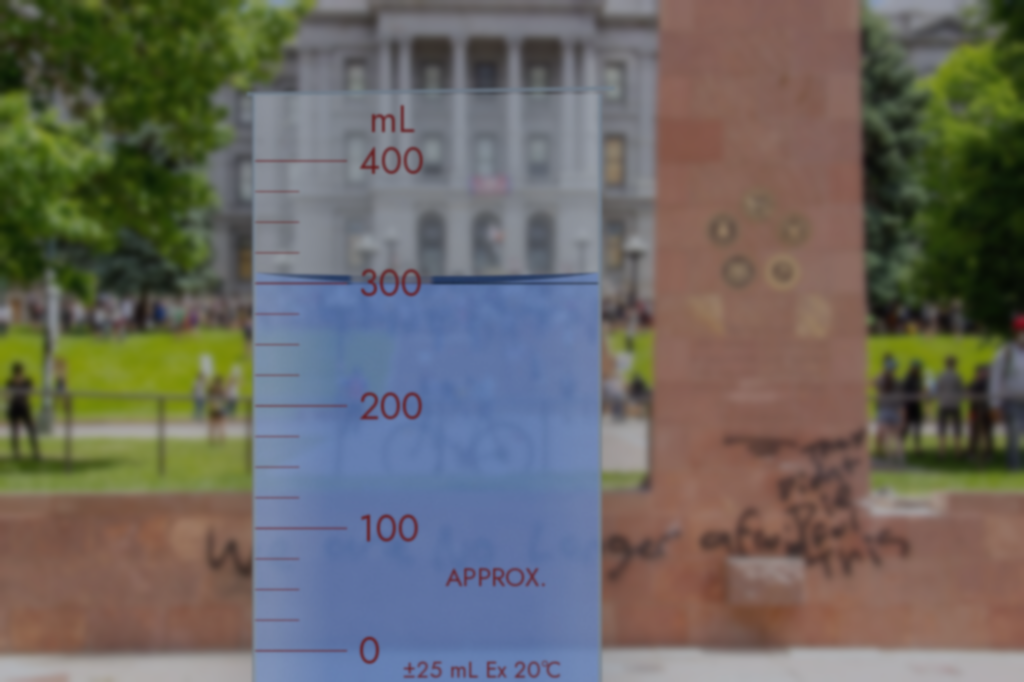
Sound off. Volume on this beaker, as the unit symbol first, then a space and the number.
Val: mL 300
